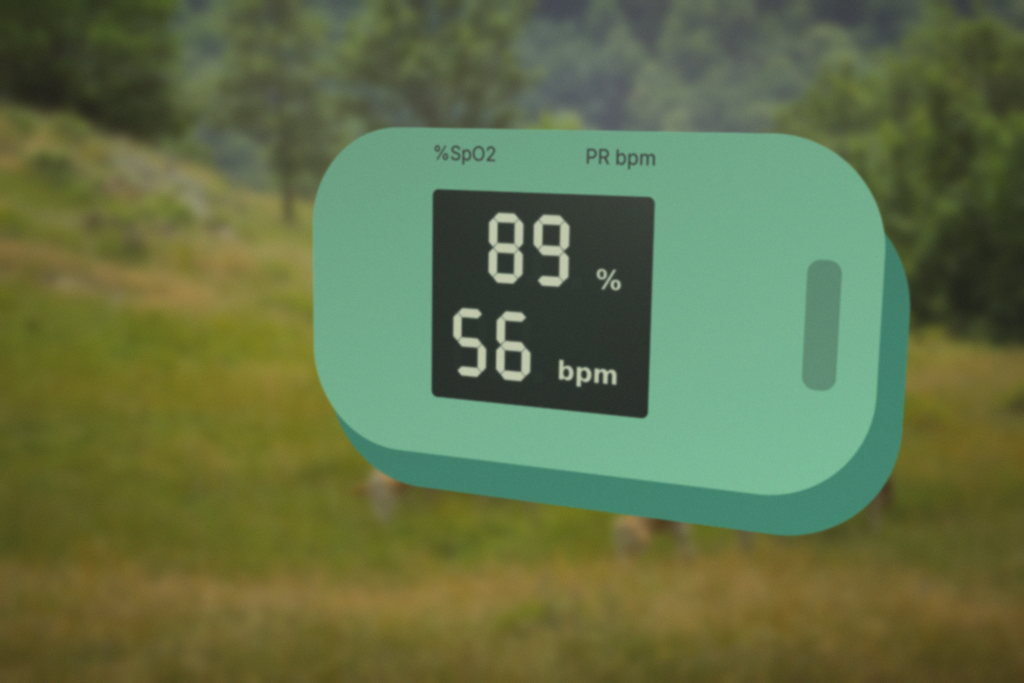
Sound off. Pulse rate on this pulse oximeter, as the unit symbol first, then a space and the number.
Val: bpm 56
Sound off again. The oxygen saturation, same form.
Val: % 89
